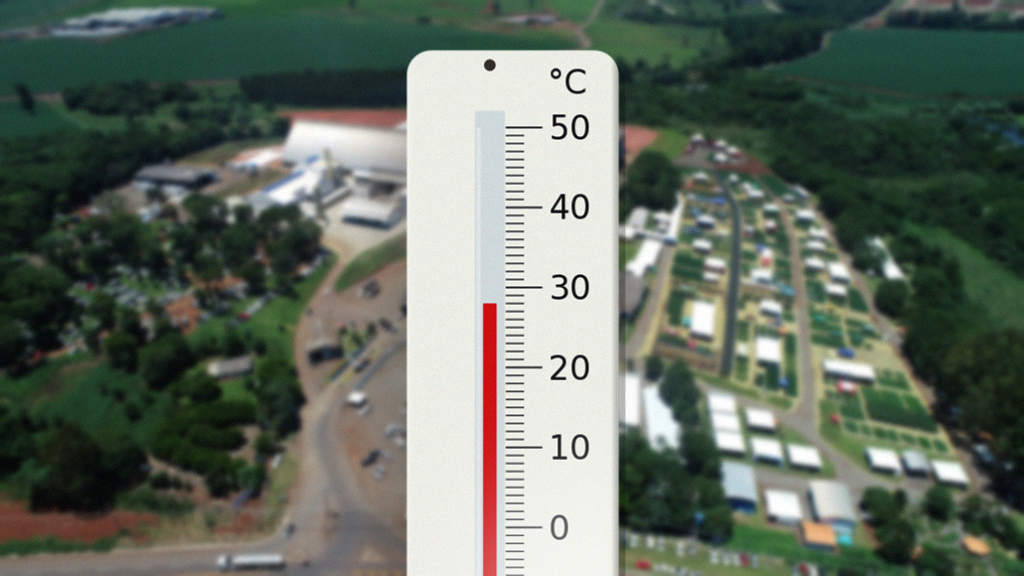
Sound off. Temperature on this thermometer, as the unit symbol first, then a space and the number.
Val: °C 28
